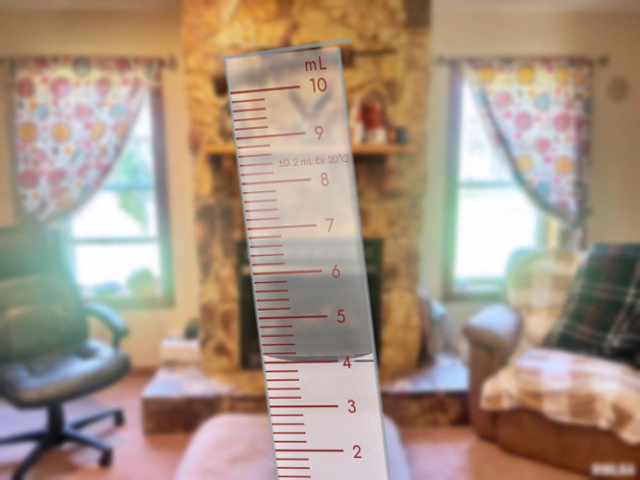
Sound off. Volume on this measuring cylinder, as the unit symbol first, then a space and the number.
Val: mL 4
